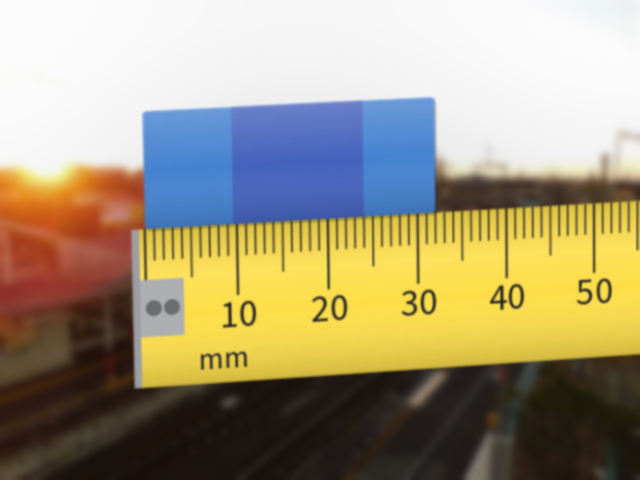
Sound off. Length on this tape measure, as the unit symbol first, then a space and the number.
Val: mm 32
